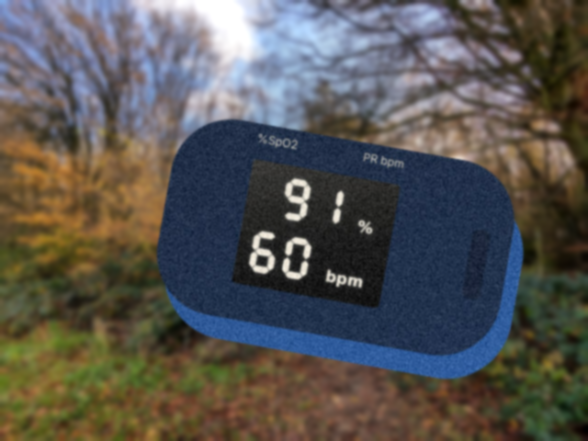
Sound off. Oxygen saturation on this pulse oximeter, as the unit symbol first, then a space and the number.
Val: % 91
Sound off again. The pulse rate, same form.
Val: bpm 60
